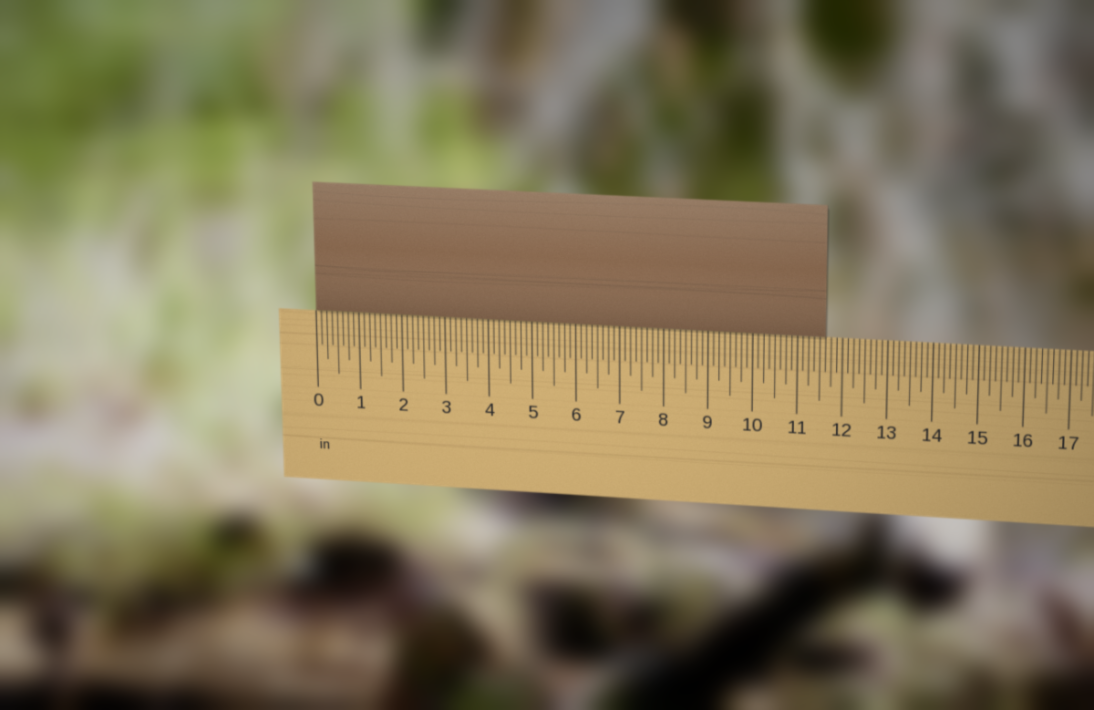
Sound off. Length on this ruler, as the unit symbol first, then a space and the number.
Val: in 11.625
